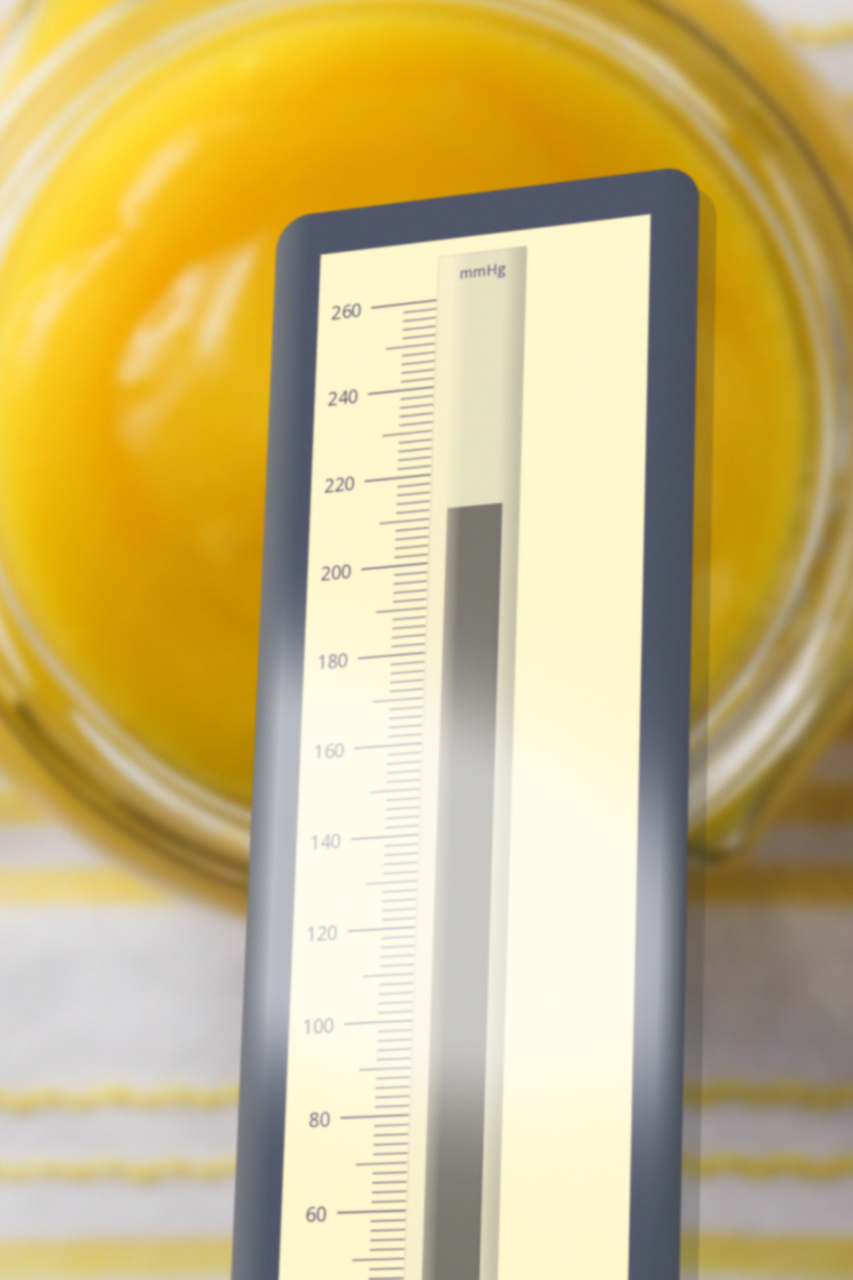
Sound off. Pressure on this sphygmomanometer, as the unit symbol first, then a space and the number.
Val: mmHg 212
